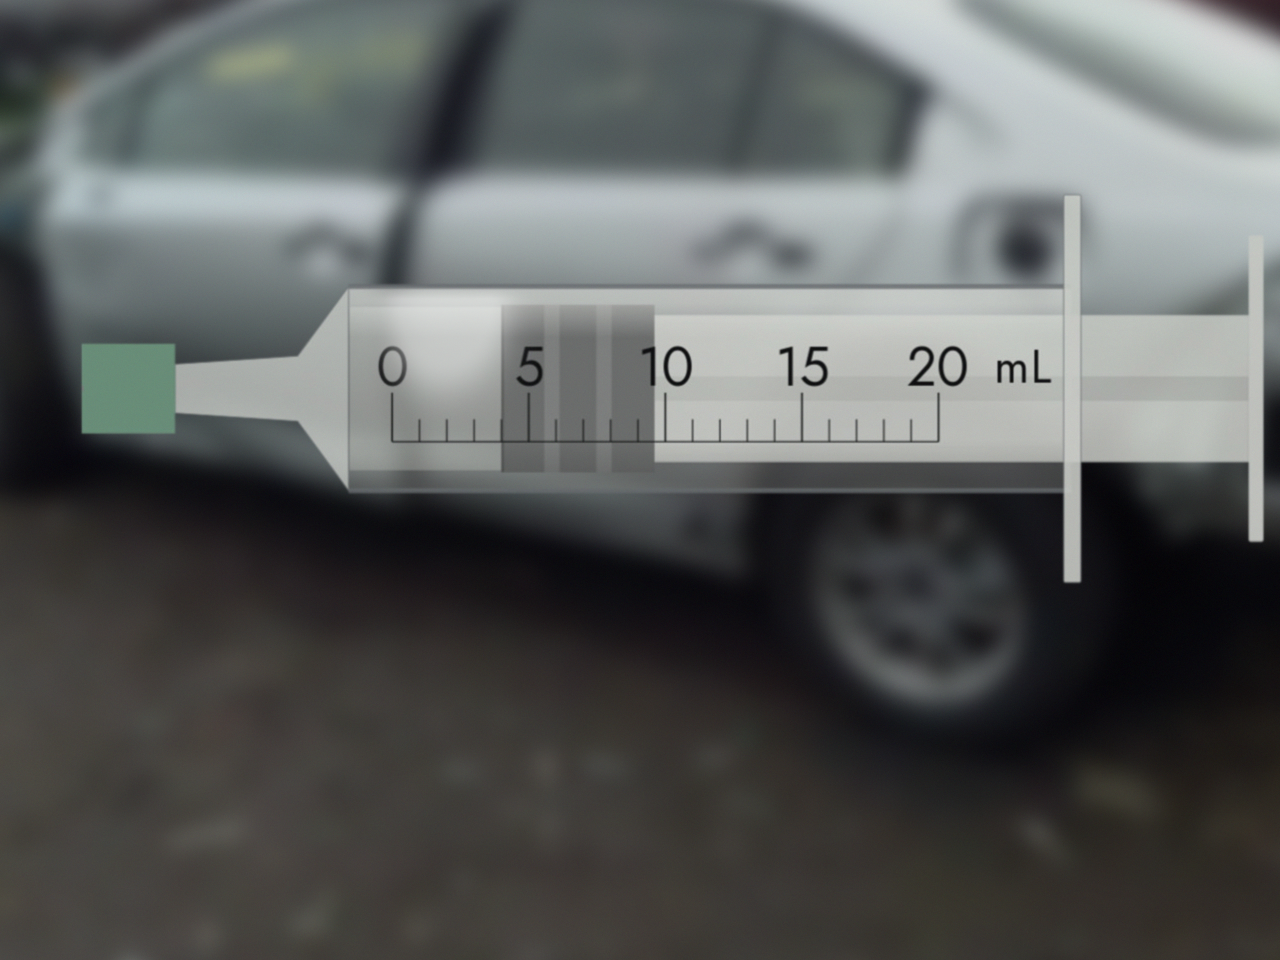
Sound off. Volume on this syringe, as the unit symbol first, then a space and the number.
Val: mL 4
